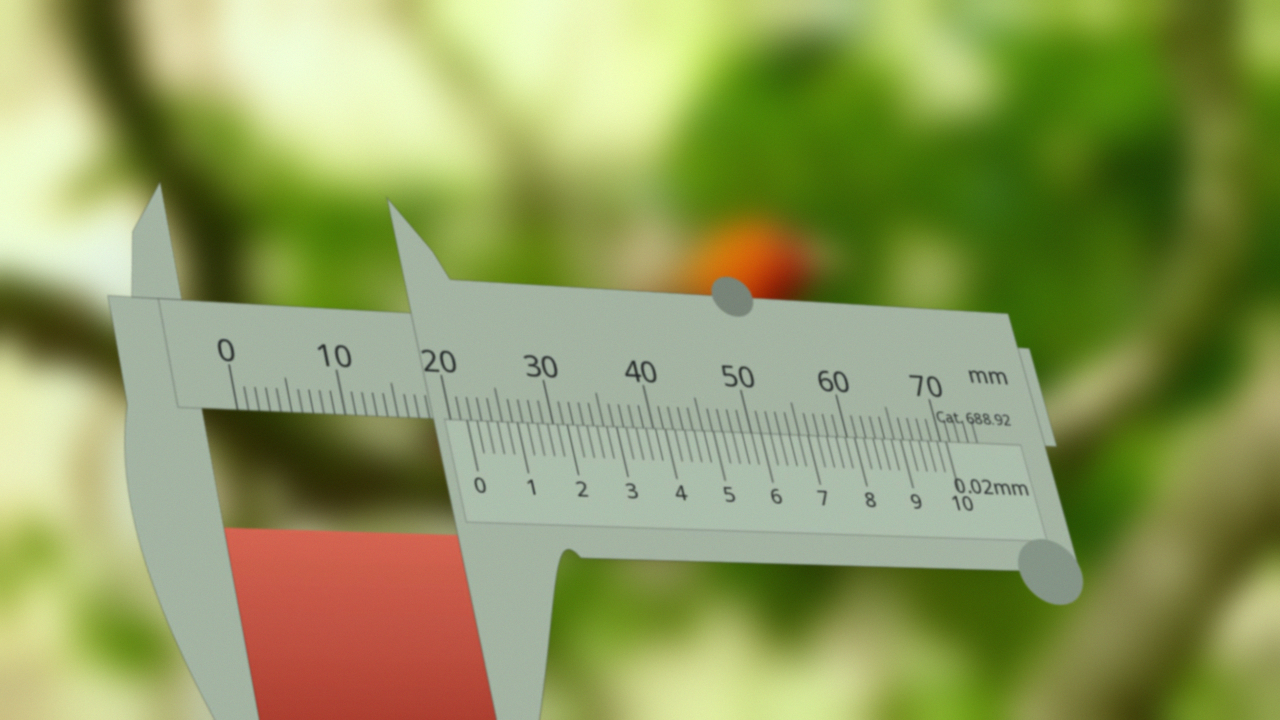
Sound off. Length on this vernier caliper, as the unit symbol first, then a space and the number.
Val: mm 21.6
